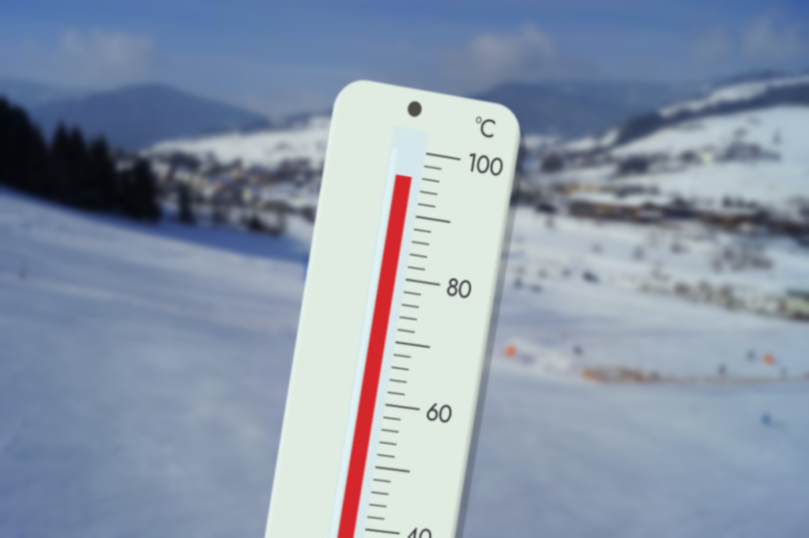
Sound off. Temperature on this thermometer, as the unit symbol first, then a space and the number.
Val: °C 96
